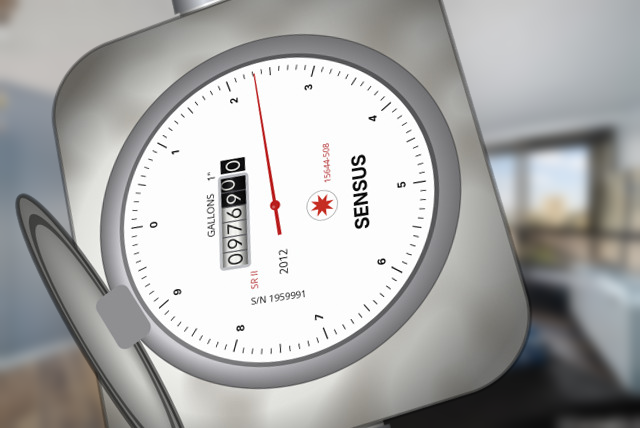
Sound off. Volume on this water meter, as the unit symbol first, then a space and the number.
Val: gal 976902.3
